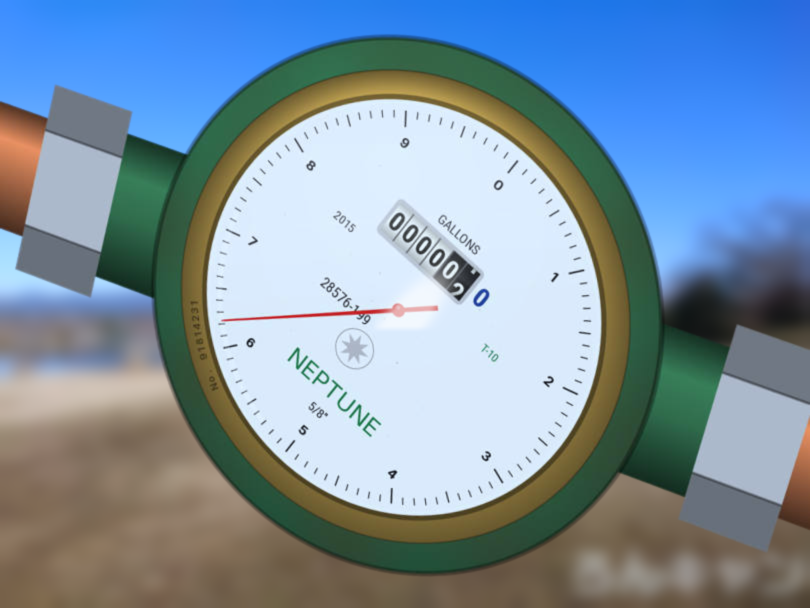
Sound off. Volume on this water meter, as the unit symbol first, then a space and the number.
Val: gal 16.2
